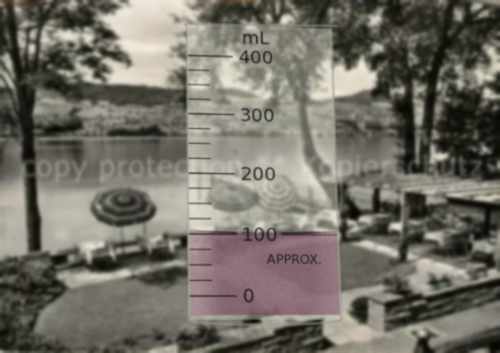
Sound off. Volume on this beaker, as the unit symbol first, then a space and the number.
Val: mL 100
